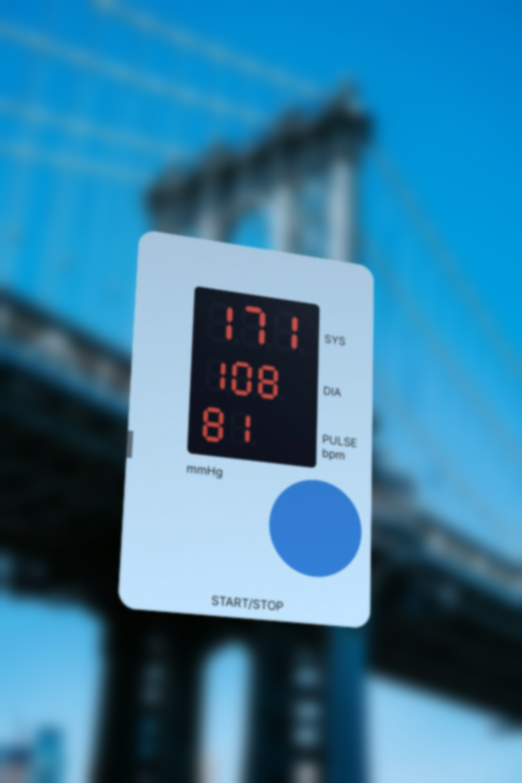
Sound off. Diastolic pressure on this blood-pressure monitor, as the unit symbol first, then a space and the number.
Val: mmHg 108
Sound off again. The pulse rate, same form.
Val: bpm 81
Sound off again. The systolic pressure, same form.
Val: mmHg 171
